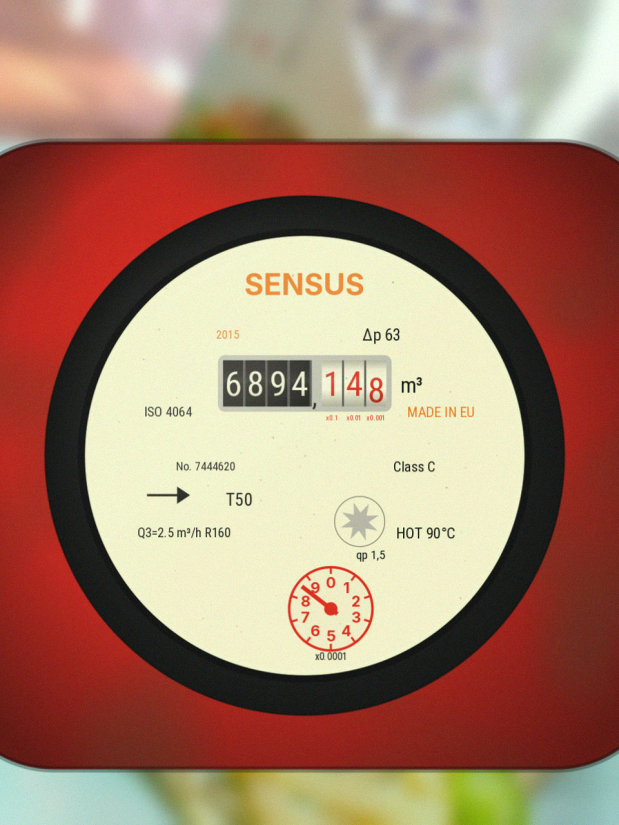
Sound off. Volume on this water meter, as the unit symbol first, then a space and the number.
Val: m³ 6894.1478
